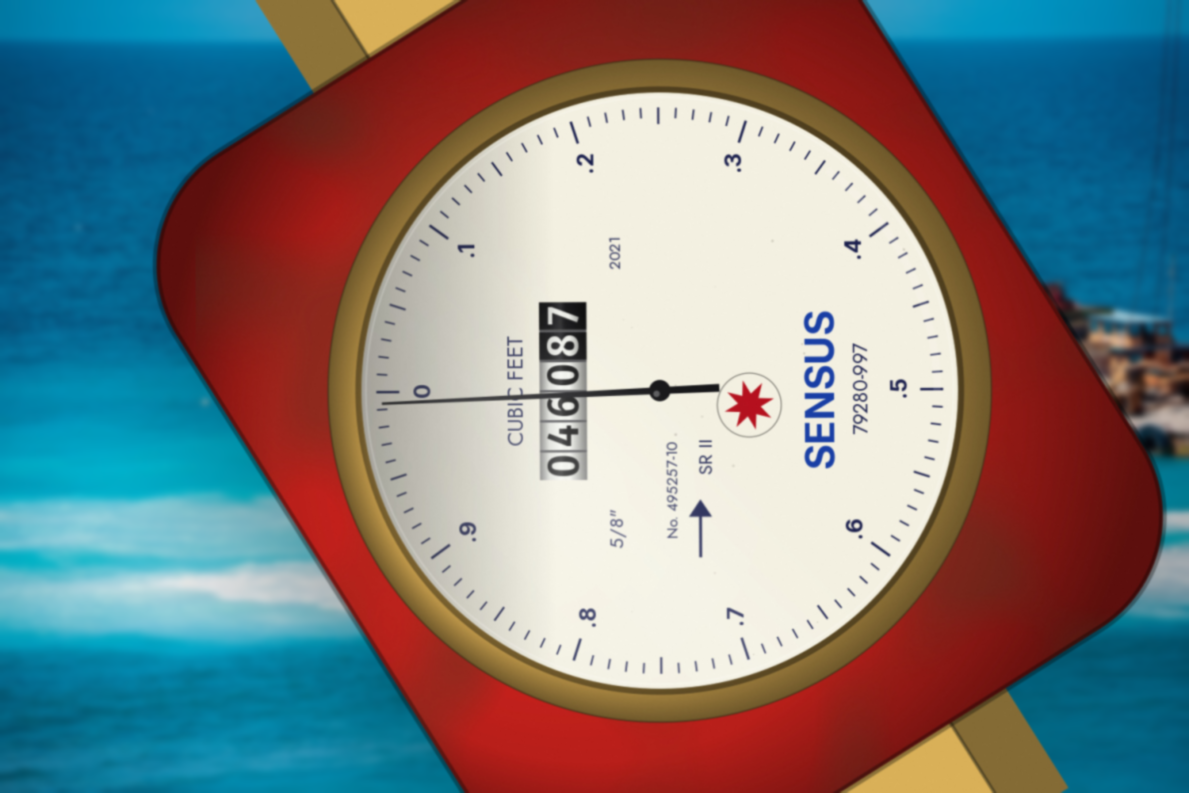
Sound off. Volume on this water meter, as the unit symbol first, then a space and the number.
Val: ft³ 46086.99
